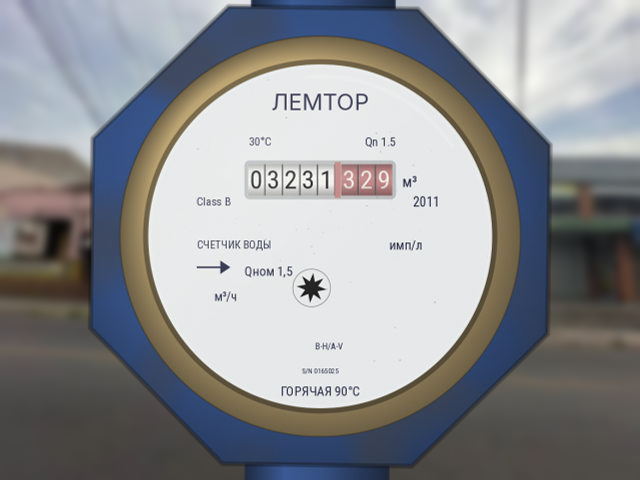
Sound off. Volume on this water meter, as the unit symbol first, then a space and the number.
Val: m³ 3231.329
